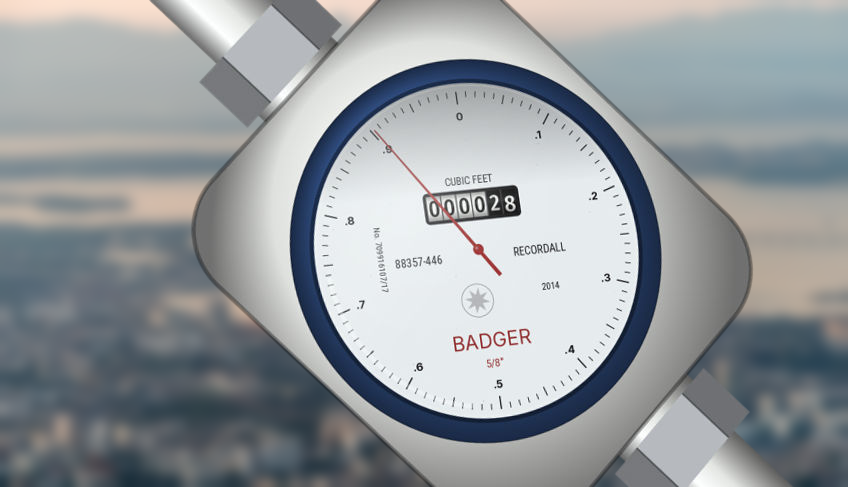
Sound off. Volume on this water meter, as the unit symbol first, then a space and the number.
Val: ft³ 27.90
